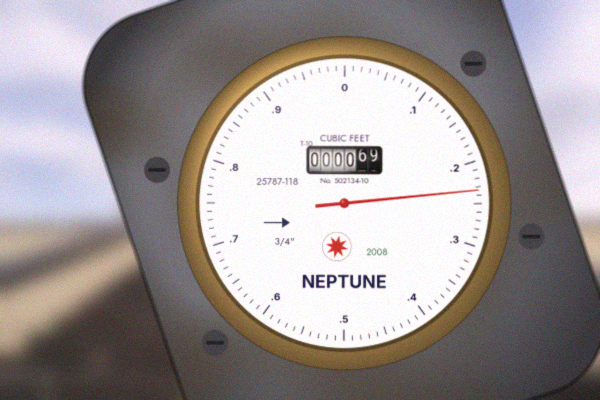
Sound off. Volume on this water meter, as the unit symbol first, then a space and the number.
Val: ft³ 69.23
